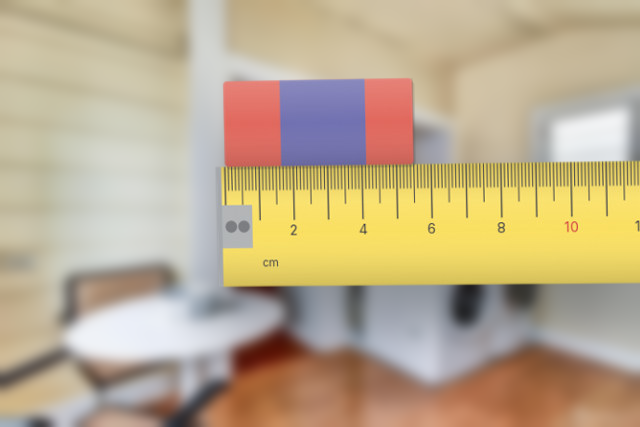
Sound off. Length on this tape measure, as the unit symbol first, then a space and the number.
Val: cm 5.5
